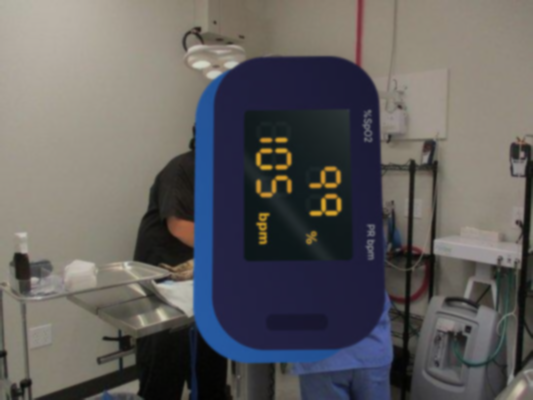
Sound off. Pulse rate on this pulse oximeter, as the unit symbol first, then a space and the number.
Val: bpm 105
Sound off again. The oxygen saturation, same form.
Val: % 99
